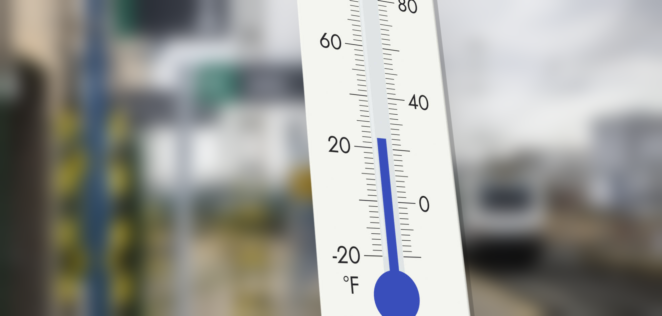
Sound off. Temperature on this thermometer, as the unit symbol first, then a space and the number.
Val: °F 24
